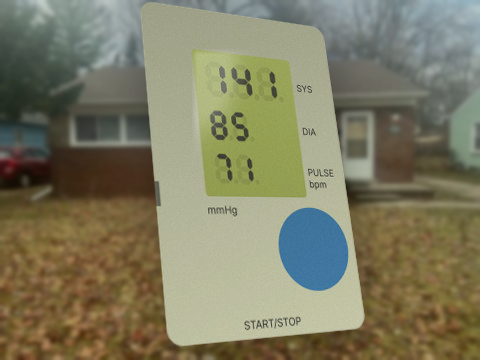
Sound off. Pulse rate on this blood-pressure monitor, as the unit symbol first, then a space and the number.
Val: bpm 71
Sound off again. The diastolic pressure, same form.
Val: mmHg 85
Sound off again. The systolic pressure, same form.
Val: mmHg 141
